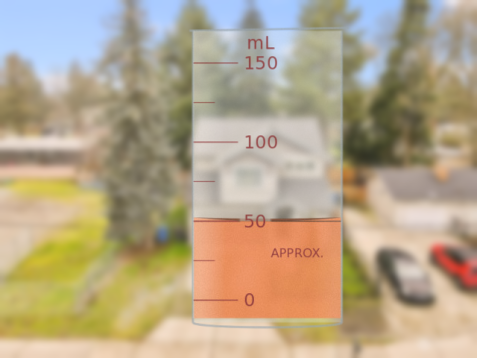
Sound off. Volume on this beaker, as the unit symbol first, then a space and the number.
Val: mL 50
